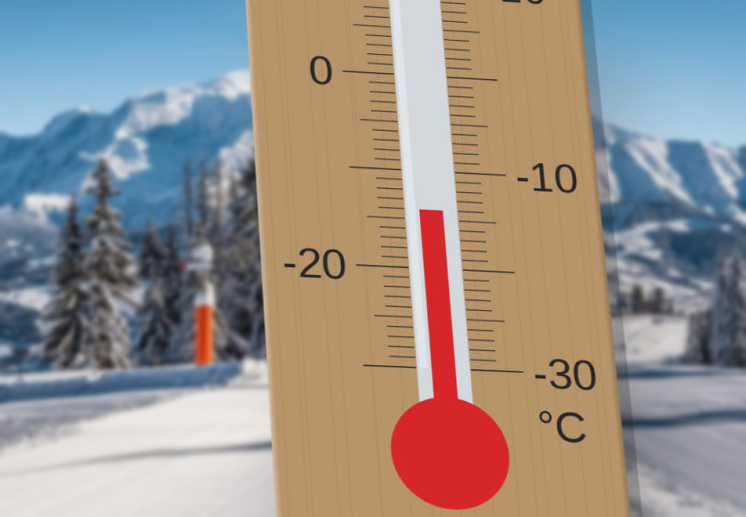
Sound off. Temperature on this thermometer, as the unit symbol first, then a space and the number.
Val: °C -14
